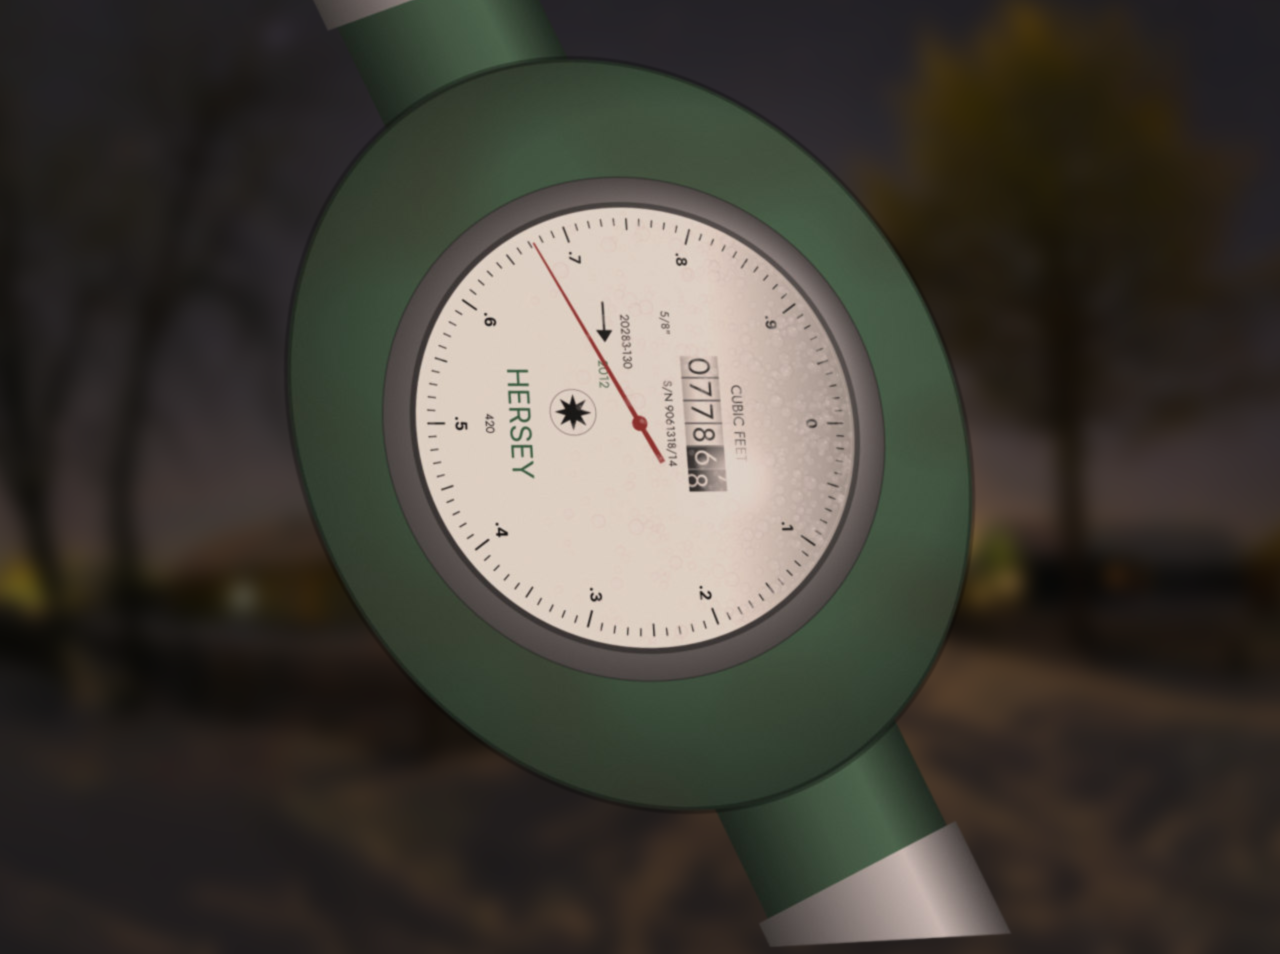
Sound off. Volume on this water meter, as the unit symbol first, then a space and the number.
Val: ft³ 77867.67
